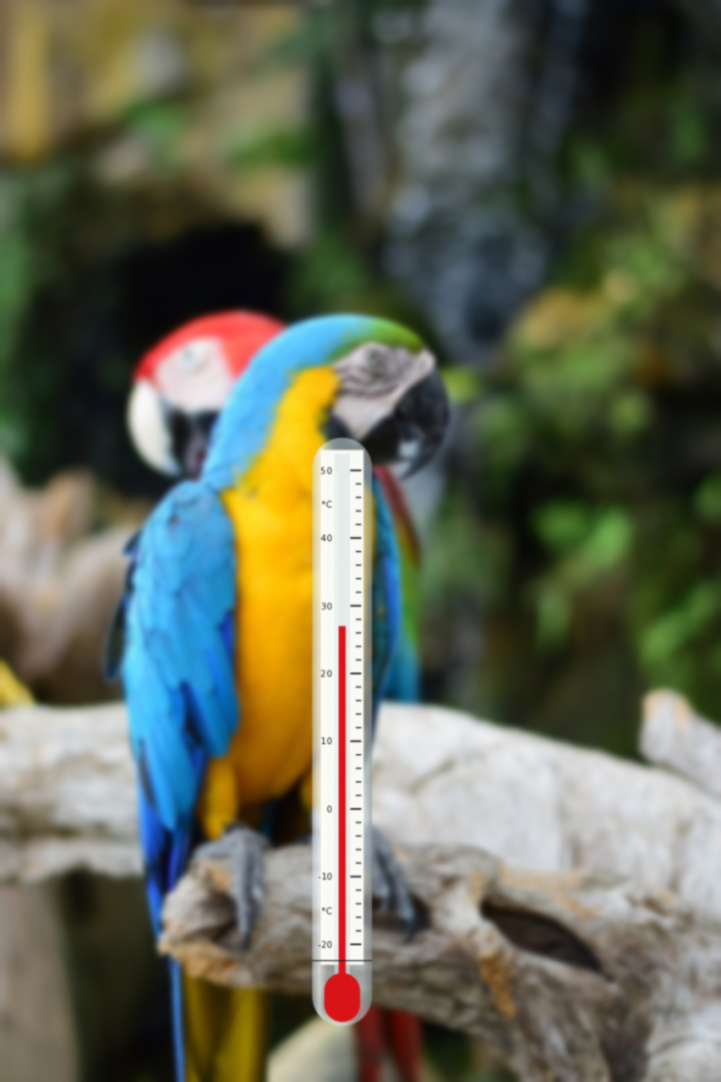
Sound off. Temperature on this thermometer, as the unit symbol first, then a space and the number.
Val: °C 27
